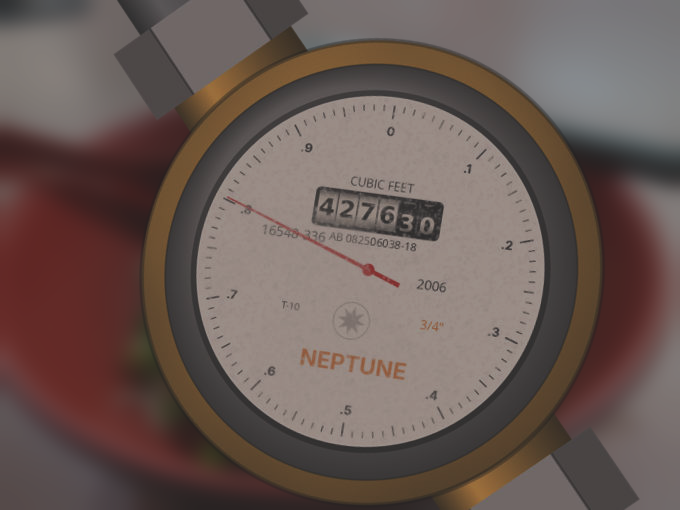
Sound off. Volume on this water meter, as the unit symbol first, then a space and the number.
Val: ft³ 427629.80
